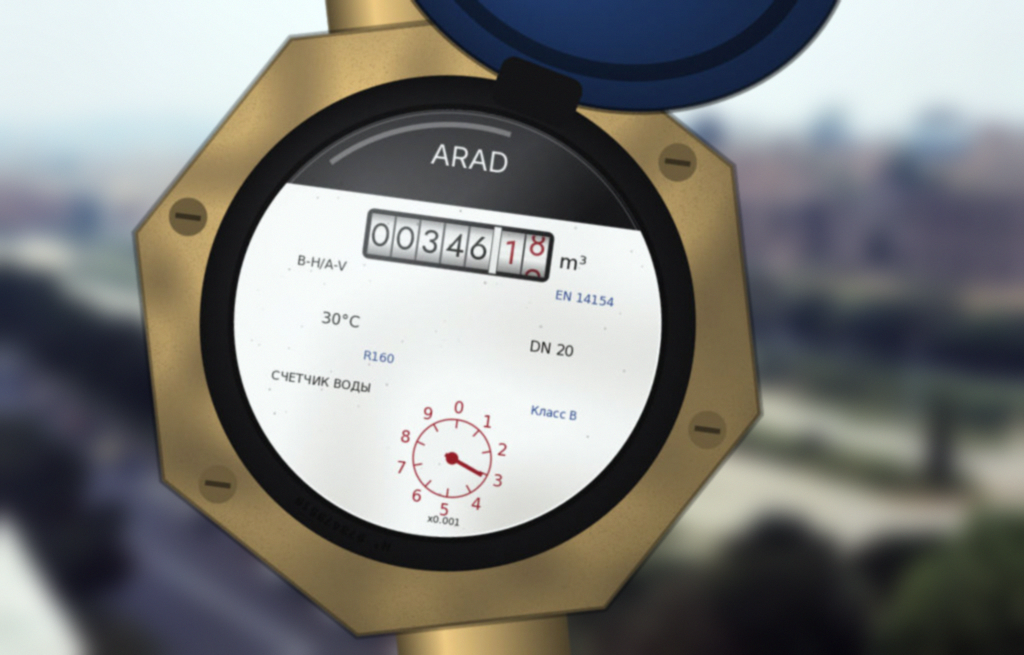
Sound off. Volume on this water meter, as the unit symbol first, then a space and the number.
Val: m³ 346.183
